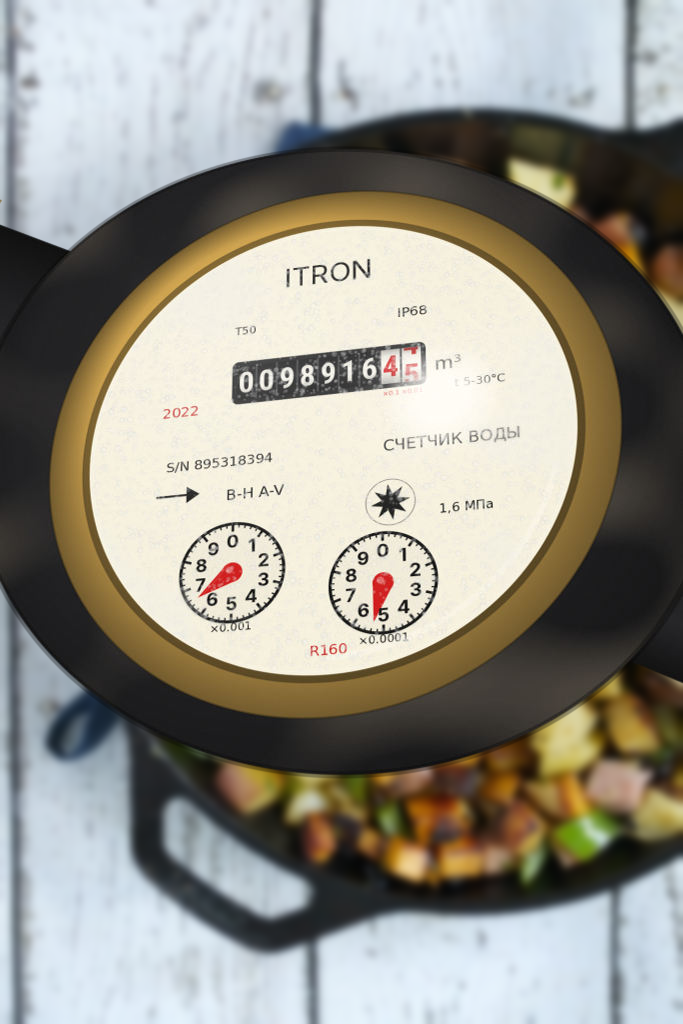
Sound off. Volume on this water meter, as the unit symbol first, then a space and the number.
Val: m³ 98916.4465
